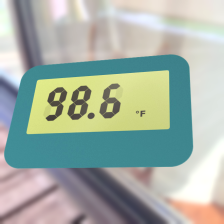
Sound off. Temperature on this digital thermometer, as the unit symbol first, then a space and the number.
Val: °F 98.6
